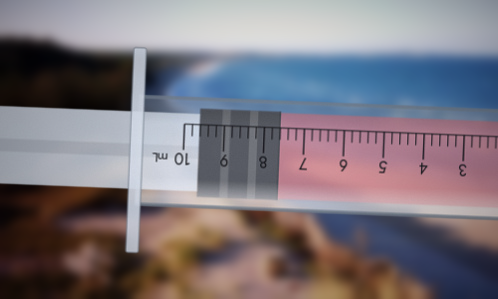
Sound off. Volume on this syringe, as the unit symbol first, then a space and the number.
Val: mL 7.6
